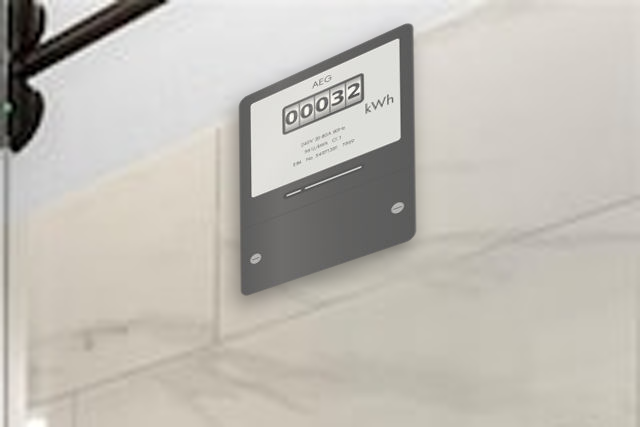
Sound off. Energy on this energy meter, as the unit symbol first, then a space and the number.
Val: kWh 32
